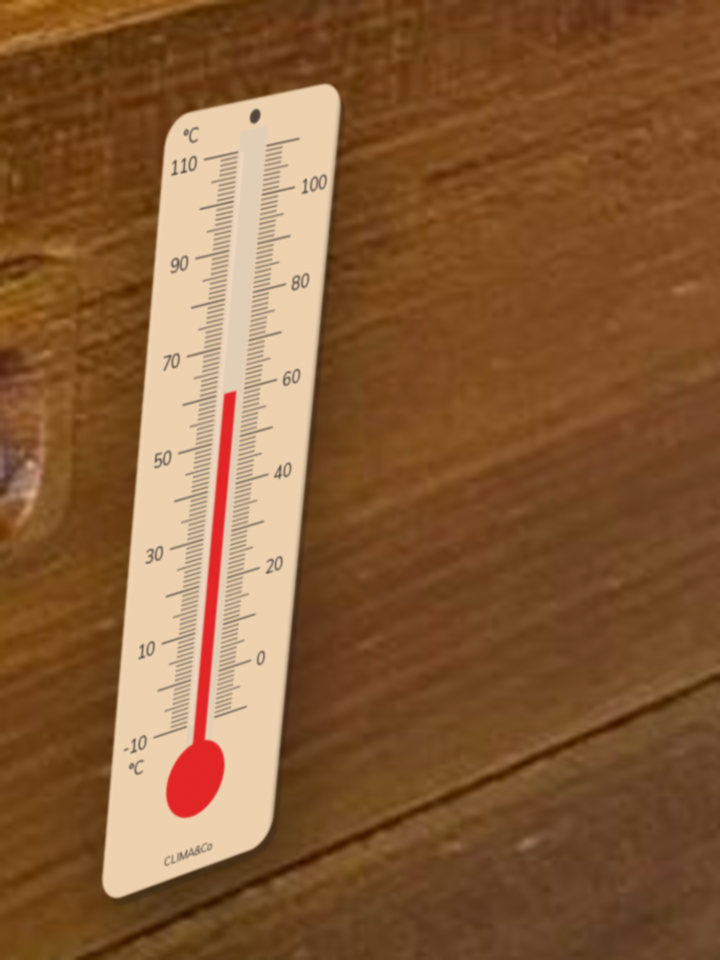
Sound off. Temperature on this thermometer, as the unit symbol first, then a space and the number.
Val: °C 60
